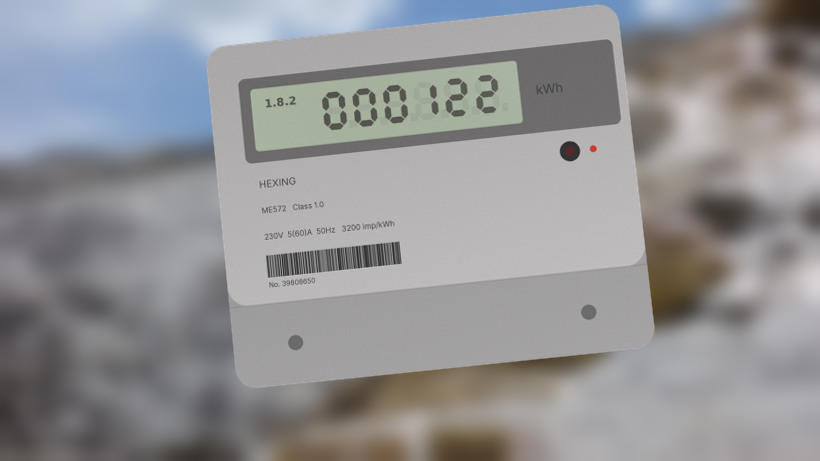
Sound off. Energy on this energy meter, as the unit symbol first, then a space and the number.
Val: kWh 122
